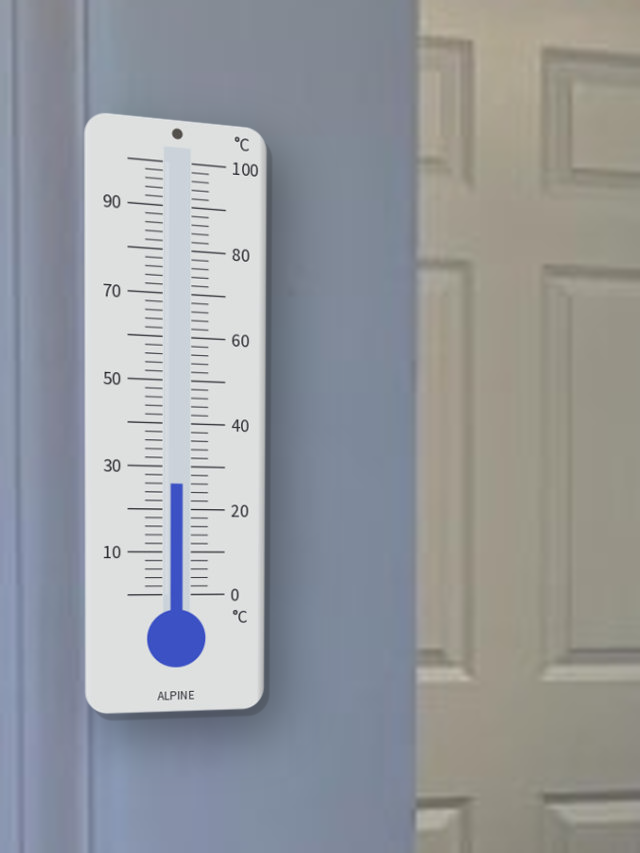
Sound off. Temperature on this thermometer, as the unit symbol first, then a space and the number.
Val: °C 26
